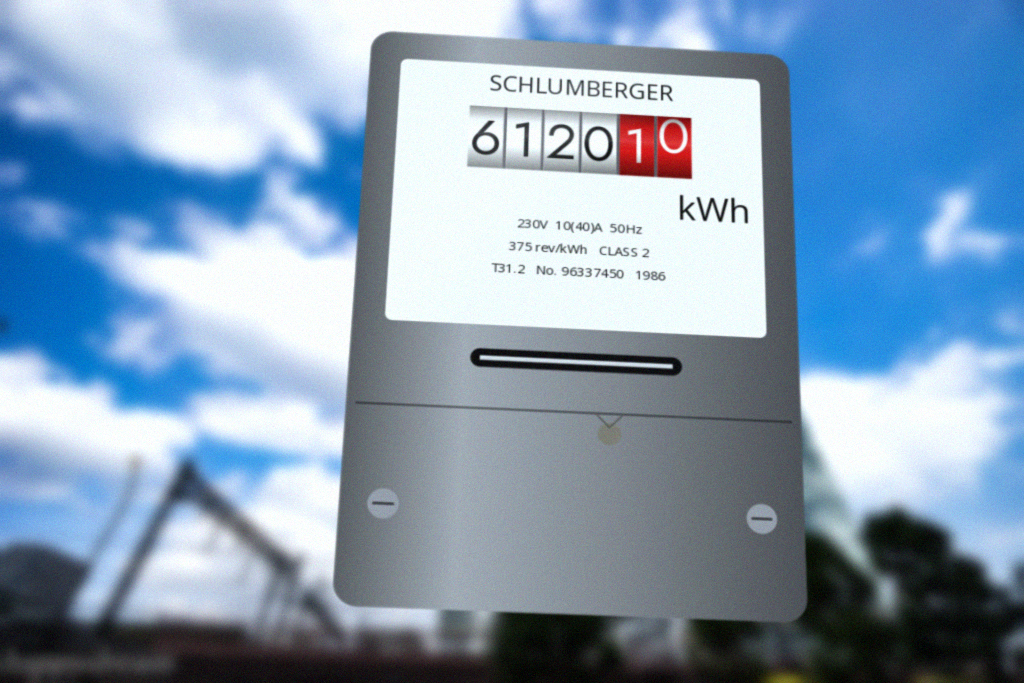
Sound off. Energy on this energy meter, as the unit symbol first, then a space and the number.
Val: kWh 6120.10
